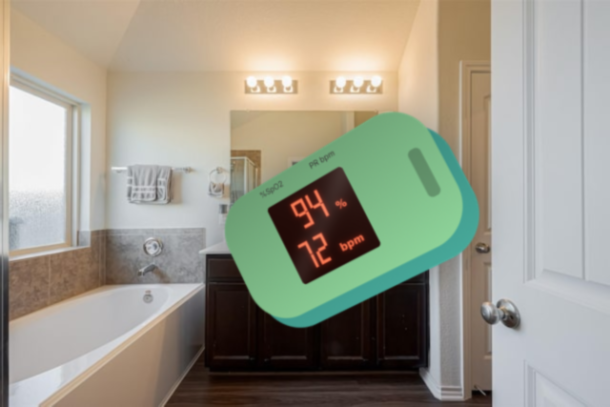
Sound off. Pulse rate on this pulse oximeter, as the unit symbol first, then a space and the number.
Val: bpm 72
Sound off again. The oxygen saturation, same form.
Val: % 94
